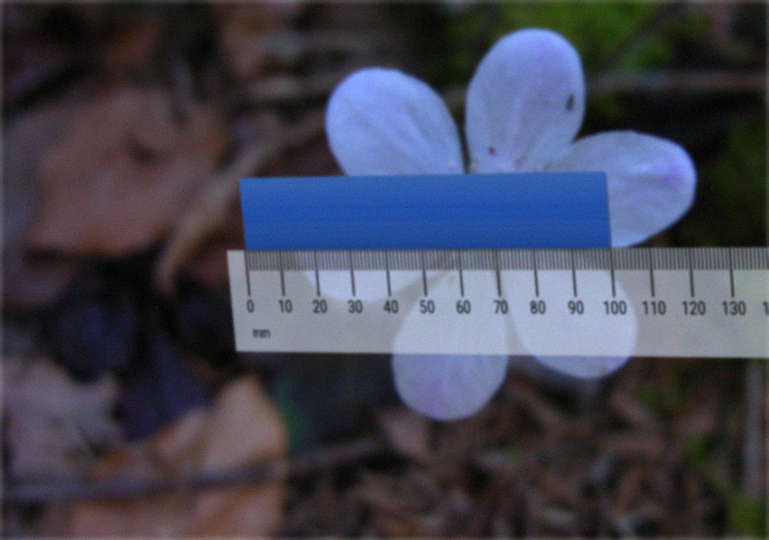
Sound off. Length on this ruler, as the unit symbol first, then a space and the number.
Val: mm 100
